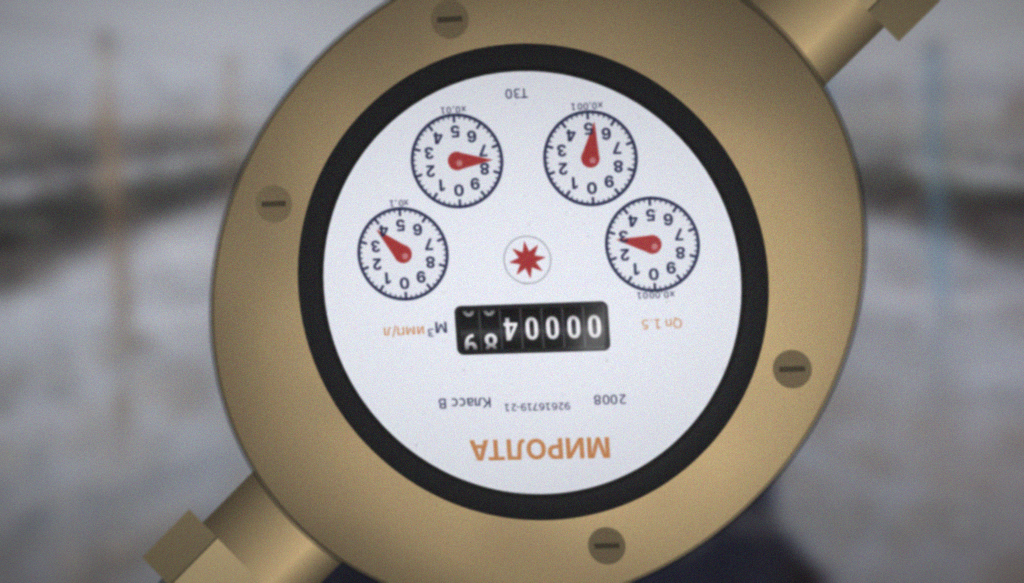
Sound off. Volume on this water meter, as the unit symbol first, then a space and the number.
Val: m³ 489.3752
